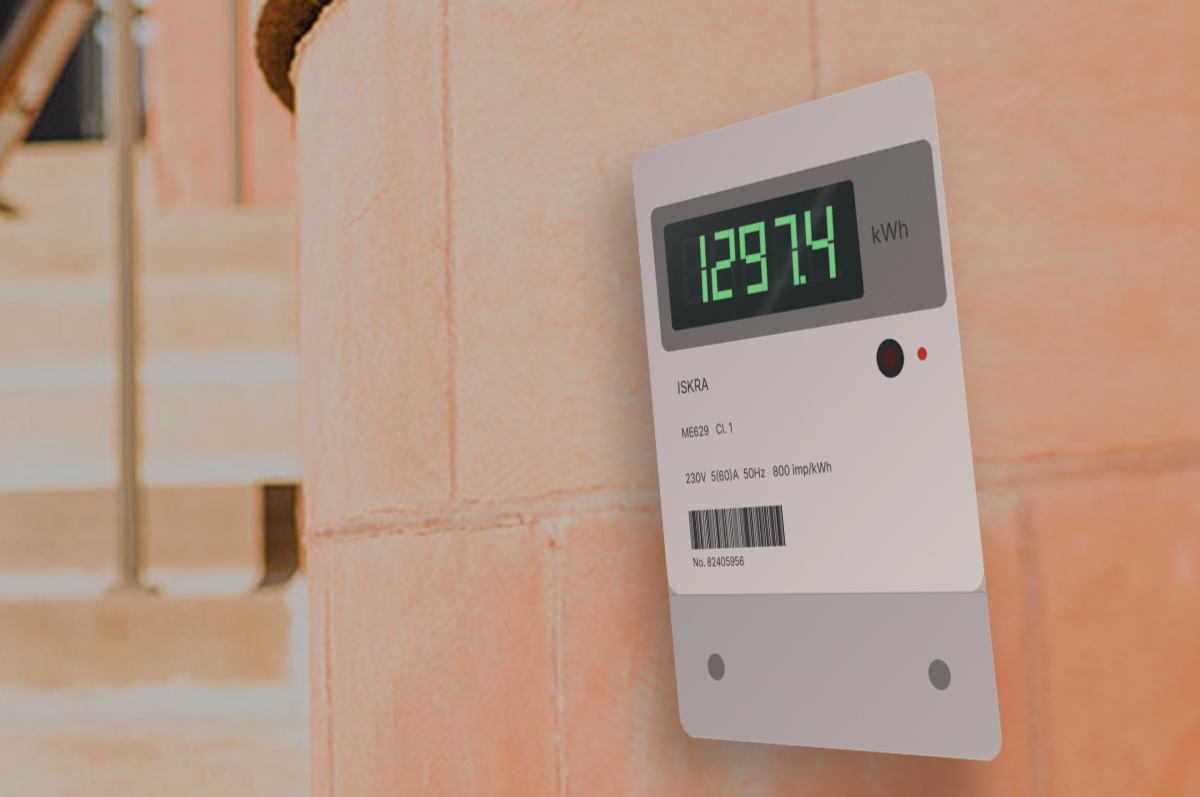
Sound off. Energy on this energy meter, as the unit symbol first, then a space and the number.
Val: kWh 1297.4
